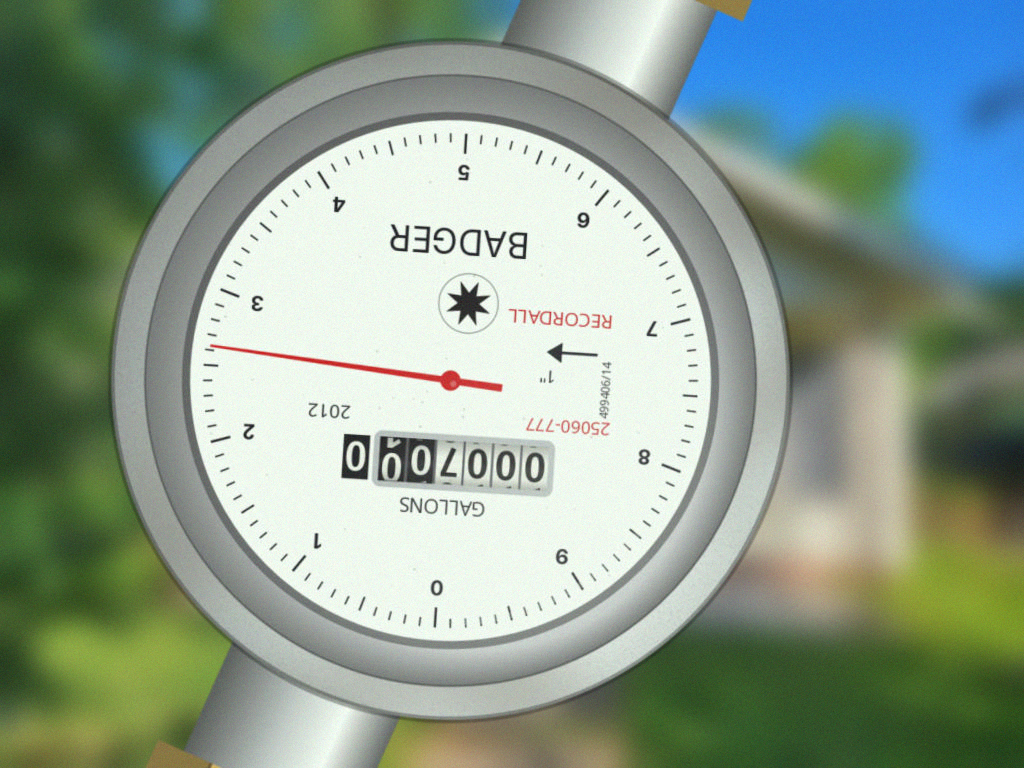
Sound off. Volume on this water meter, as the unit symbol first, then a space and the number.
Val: gal 7002.6
